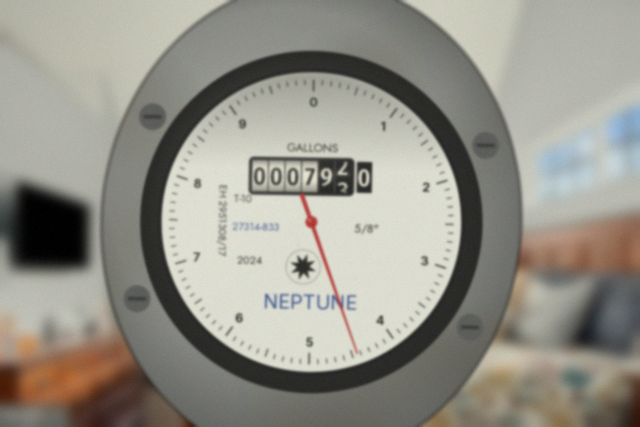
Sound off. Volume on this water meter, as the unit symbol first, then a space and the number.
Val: gal 7924.4
